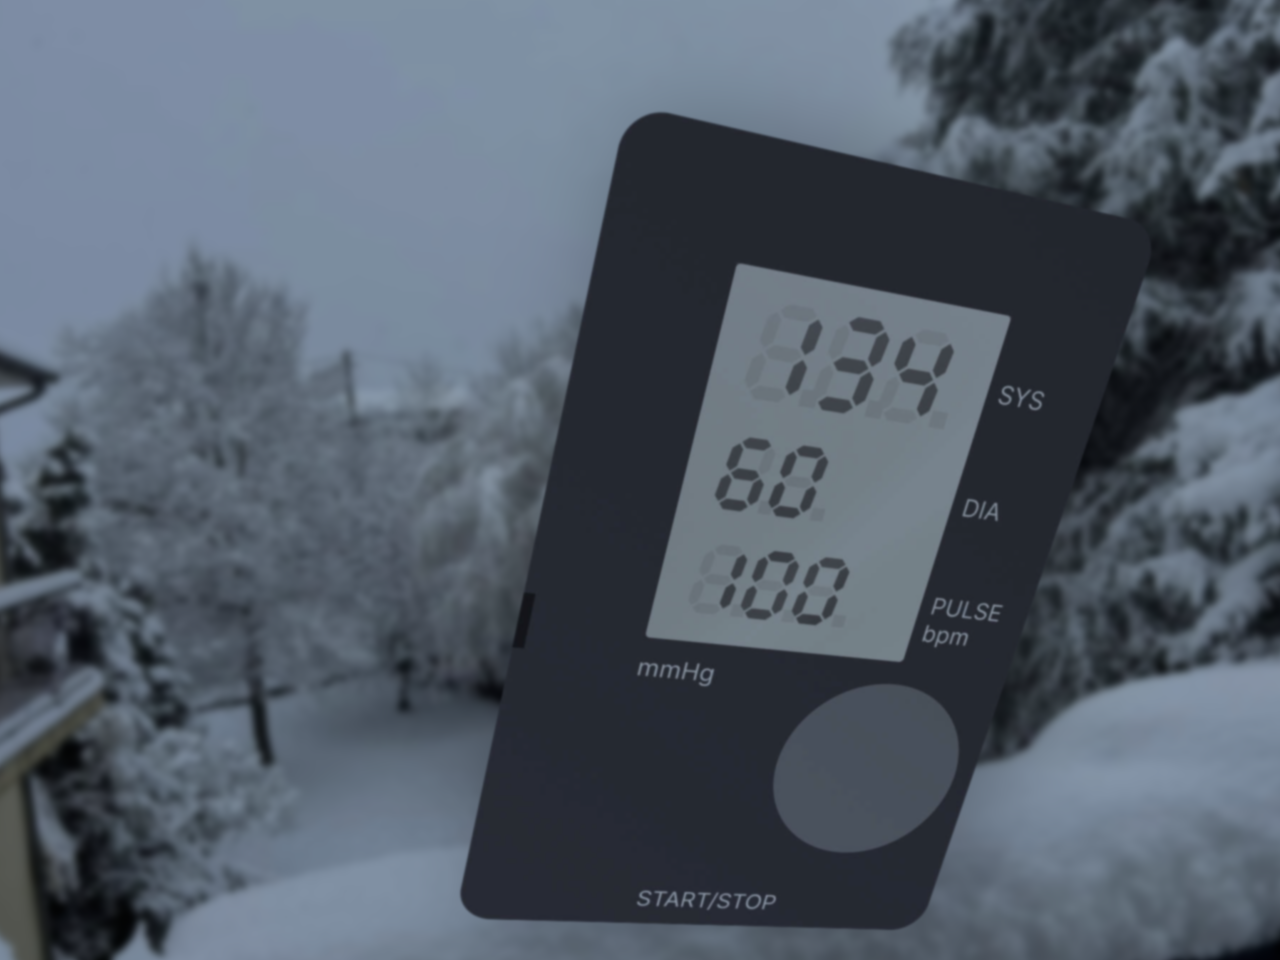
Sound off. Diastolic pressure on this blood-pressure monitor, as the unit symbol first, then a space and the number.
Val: mmHg 60
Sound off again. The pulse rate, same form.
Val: bpm 100
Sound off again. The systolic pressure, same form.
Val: mmHg 134
